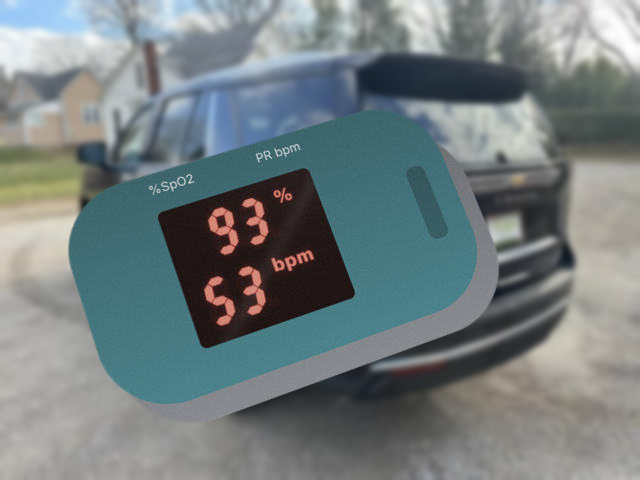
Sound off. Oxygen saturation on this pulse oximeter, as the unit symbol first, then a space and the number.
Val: % 93
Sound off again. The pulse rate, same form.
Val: bpm 53
